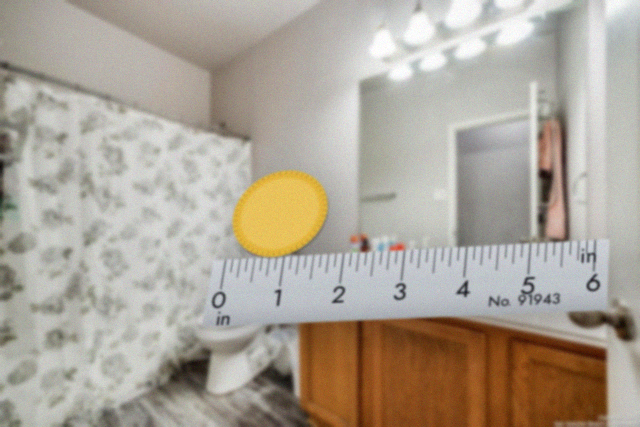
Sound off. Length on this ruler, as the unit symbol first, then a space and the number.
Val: in 1.625
